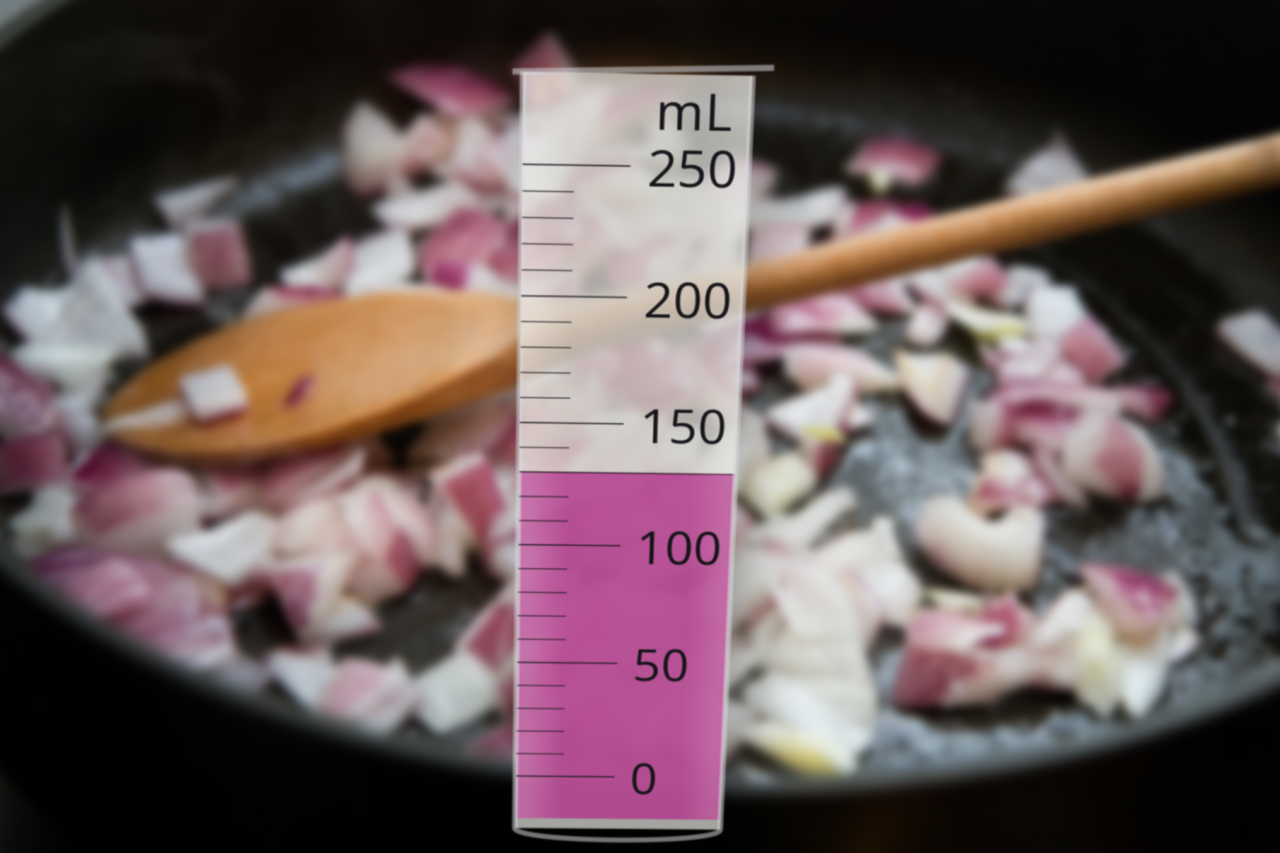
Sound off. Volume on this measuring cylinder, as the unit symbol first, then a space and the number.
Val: mL 130
